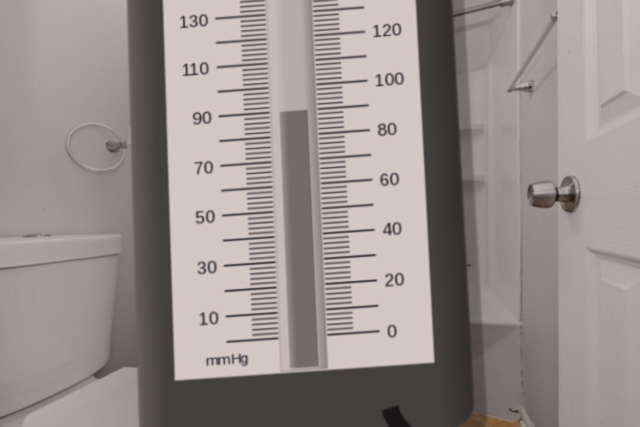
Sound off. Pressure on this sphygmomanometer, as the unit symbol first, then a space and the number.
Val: mmHg 90
